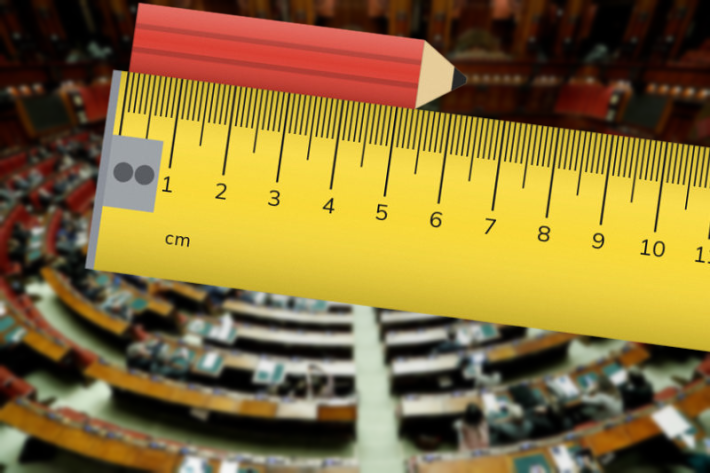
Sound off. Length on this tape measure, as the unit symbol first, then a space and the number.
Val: cm 6.2
